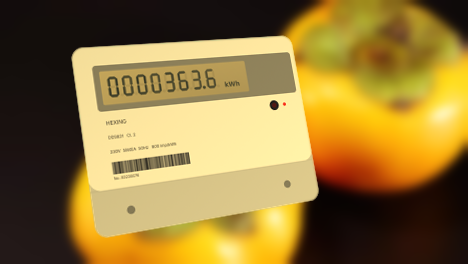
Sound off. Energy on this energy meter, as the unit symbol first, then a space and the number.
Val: kWh 363.6
